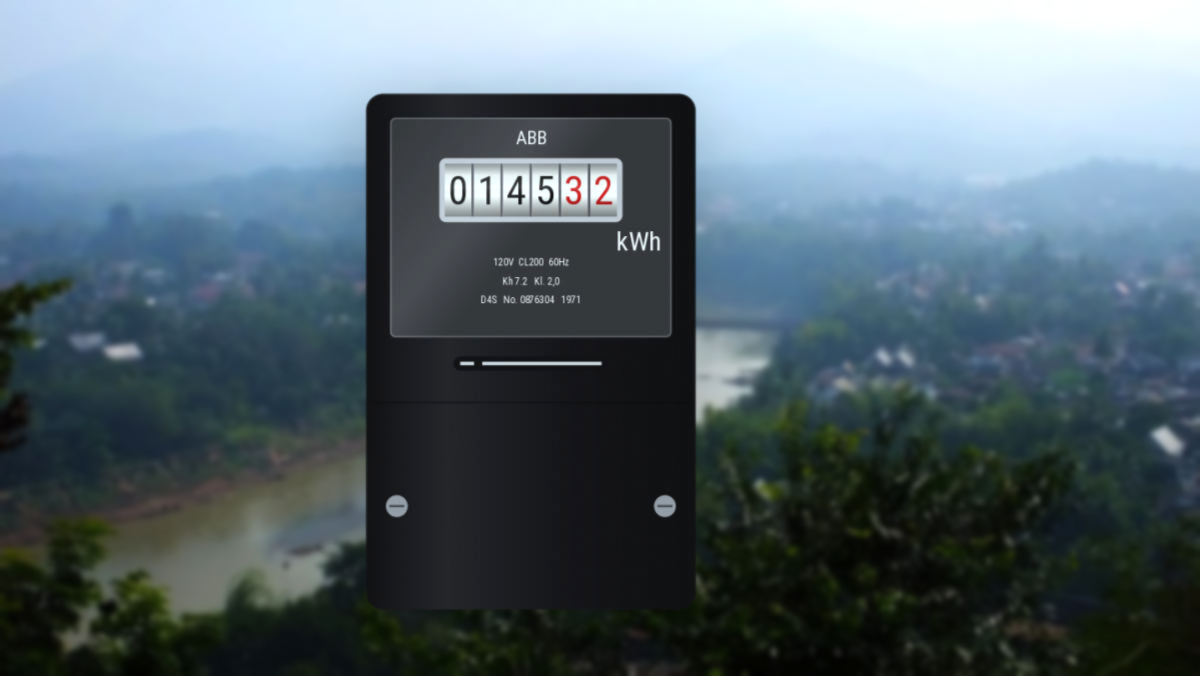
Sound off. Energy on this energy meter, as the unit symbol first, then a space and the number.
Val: kWh 145.32
